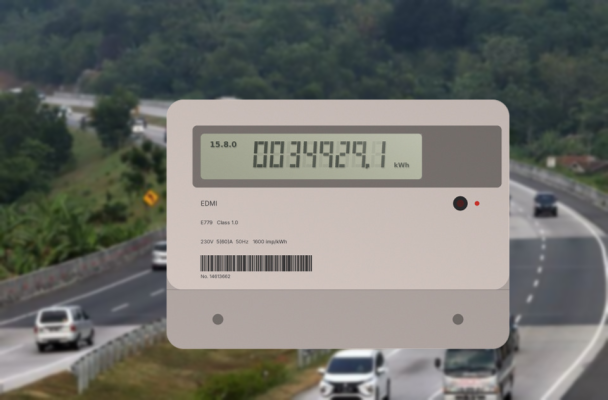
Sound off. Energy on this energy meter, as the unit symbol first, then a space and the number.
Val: kWh 34929.1
